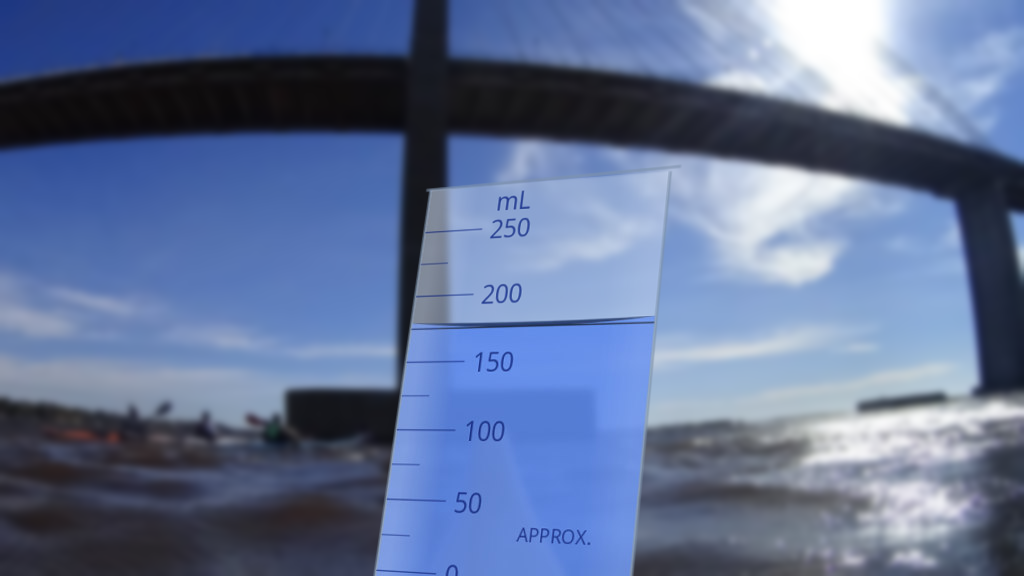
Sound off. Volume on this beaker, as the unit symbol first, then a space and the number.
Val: mL 175
